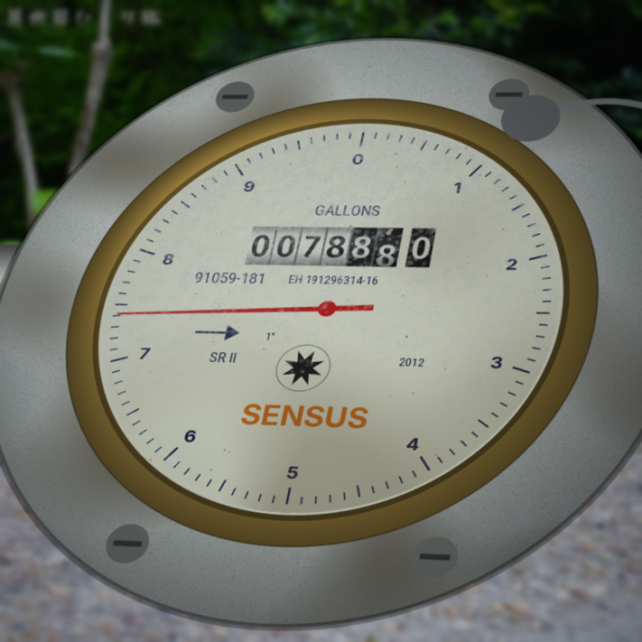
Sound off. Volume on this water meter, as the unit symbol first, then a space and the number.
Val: gal 78877.4
